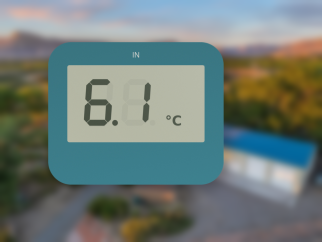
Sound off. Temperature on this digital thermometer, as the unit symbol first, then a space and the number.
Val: °C 6.1
